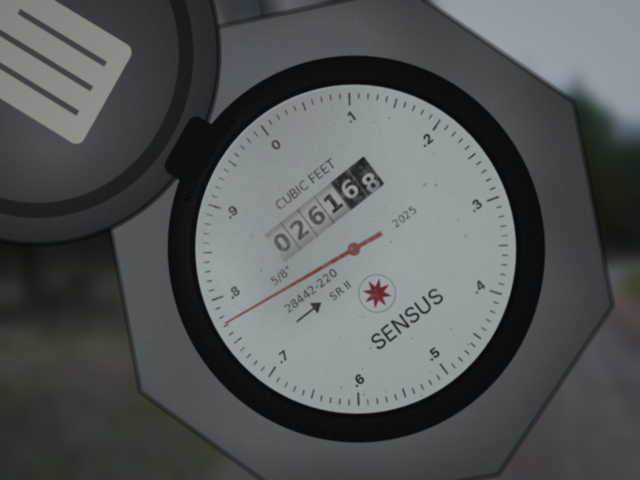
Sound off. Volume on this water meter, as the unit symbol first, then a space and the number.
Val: ft³ 26167.77
